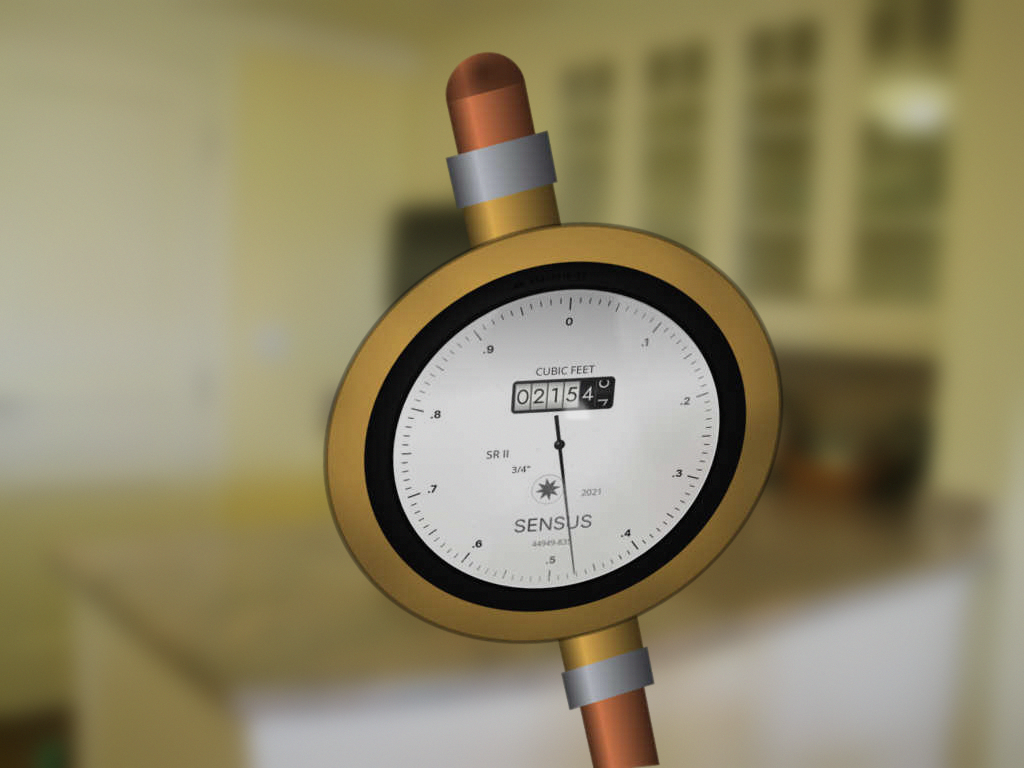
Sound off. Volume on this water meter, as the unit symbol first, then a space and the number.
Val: ft³ 21546.47
